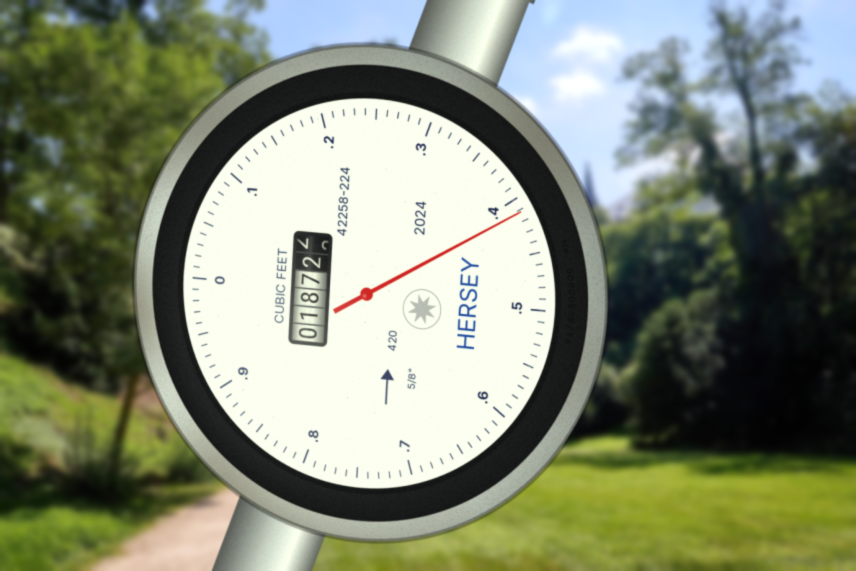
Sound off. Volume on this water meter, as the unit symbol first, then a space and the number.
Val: ft³ 18722.41
